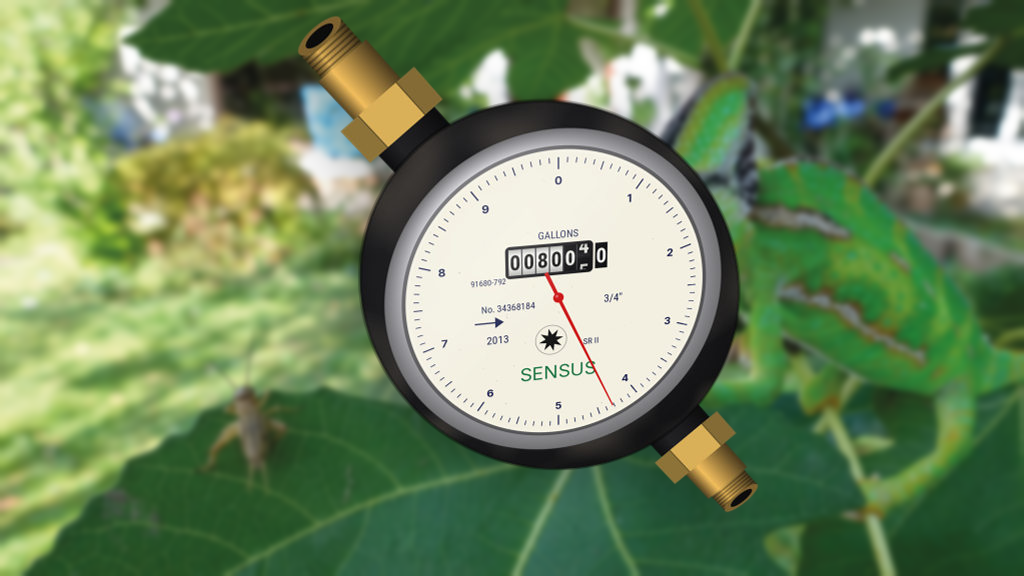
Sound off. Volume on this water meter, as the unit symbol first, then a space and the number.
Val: gal 80044.3
